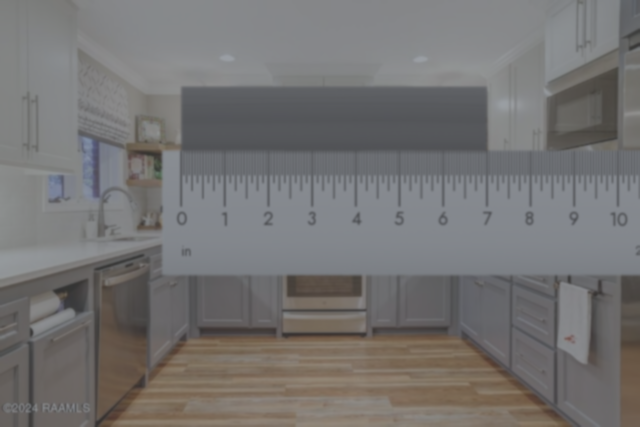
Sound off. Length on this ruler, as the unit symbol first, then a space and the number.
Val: in 7
